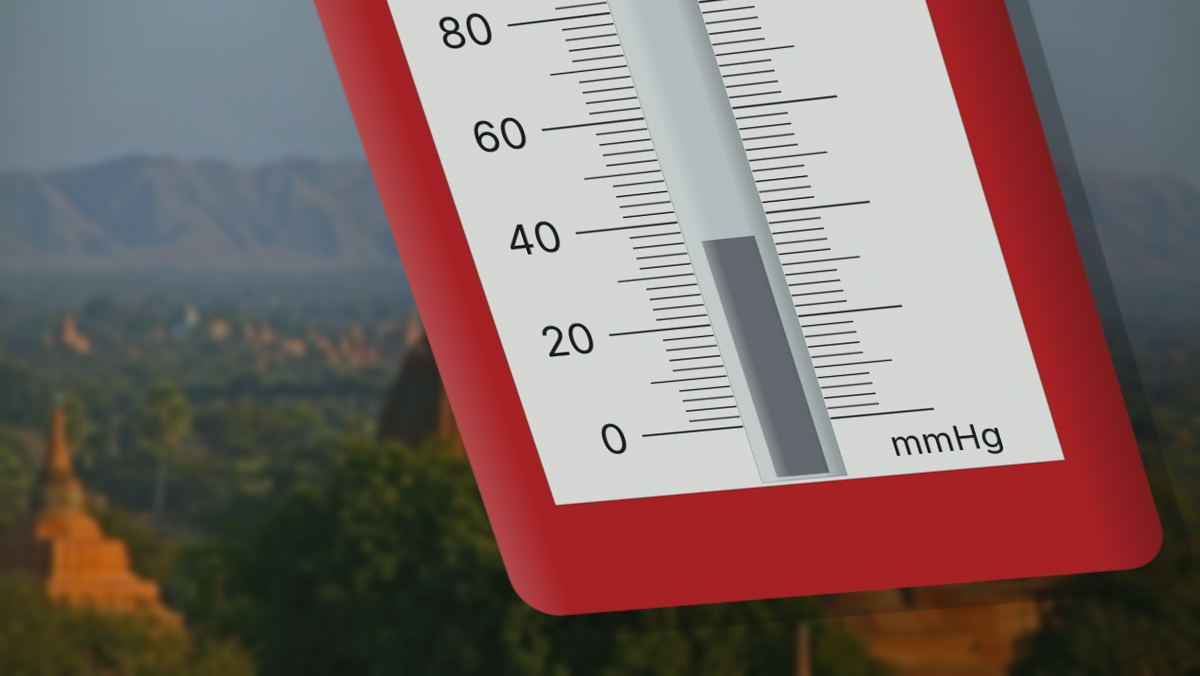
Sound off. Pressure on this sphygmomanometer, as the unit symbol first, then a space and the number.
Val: mmHg 36
